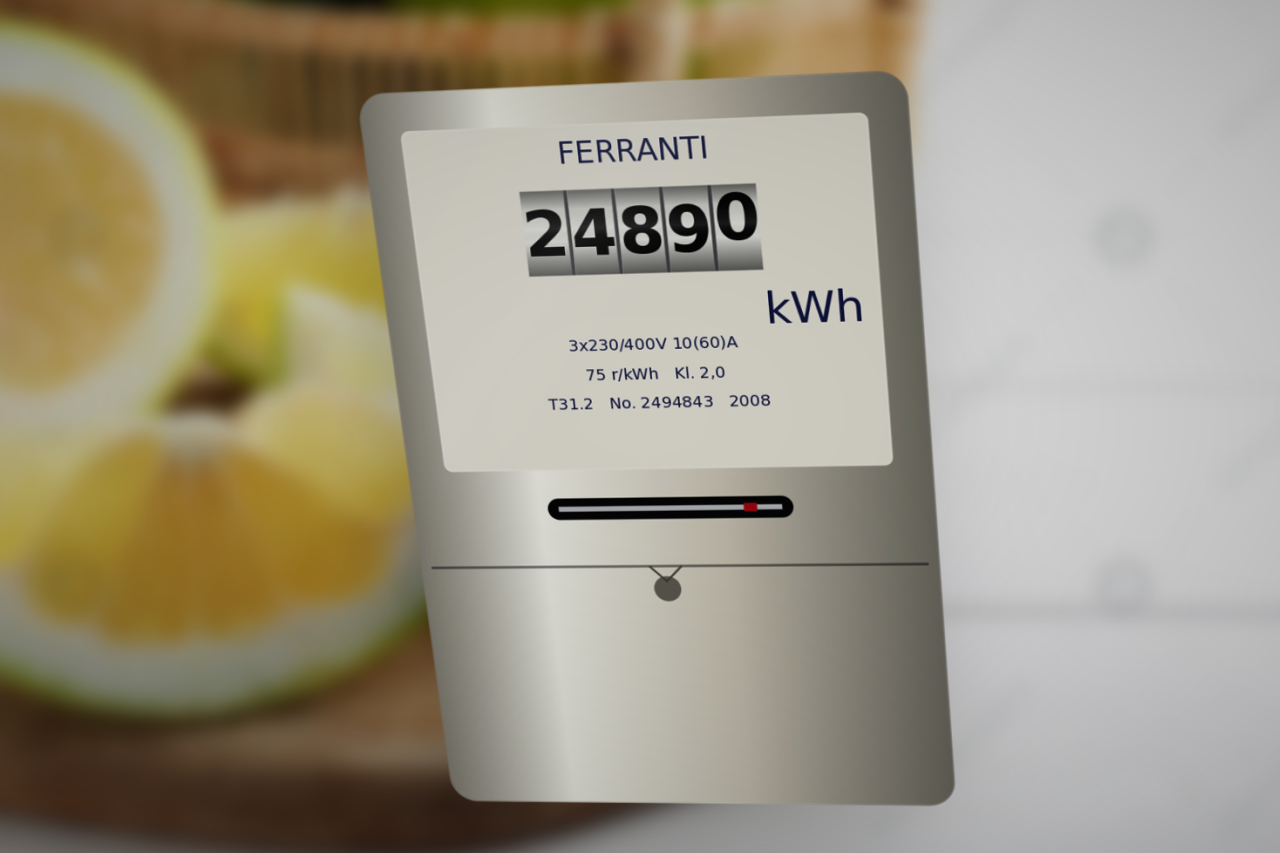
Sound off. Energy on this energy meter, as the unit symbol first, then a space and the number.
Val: kWh 24890
